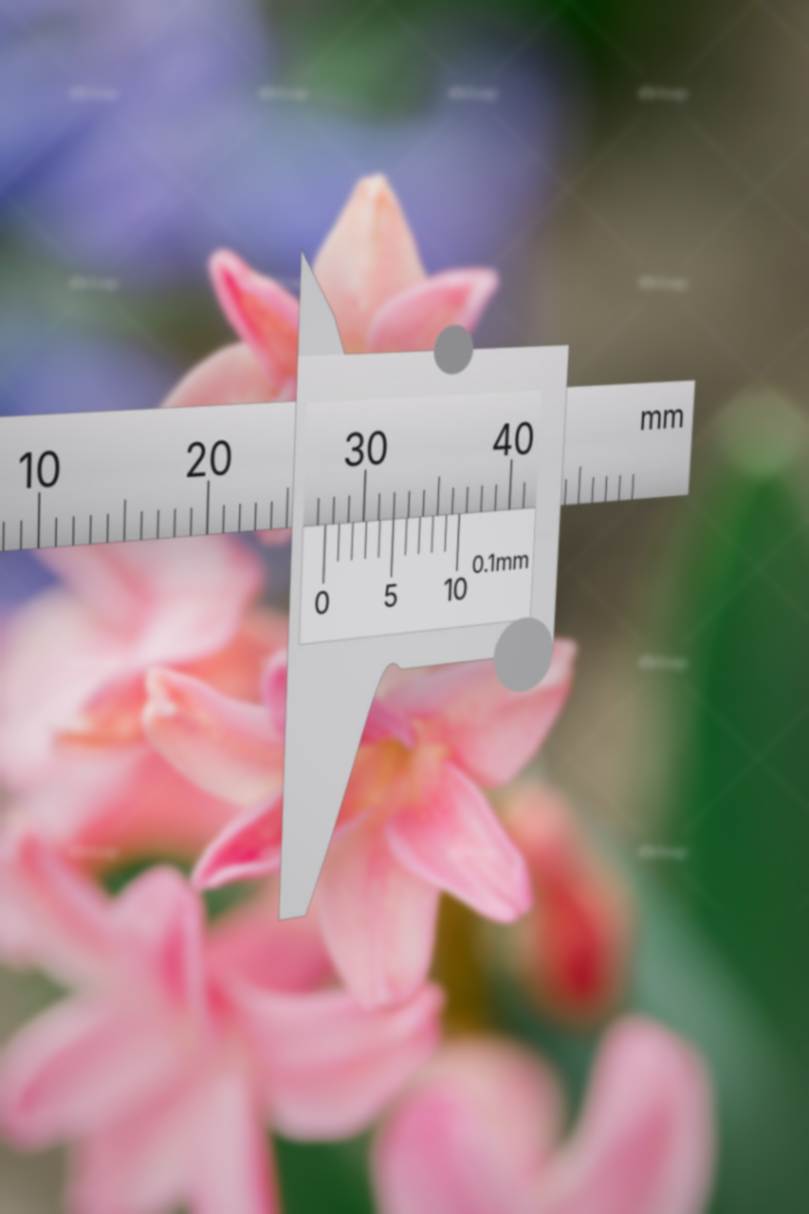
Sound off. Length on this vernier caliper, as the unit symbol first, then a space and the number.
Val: mm 27.5
